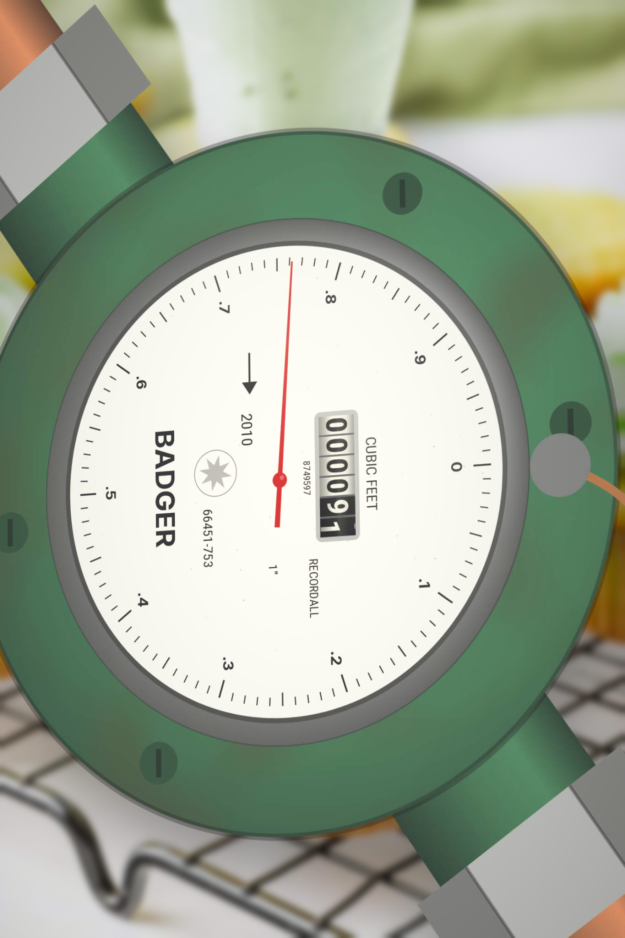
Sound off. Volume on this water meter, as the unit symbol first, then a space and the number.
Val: ft³ 90.76
